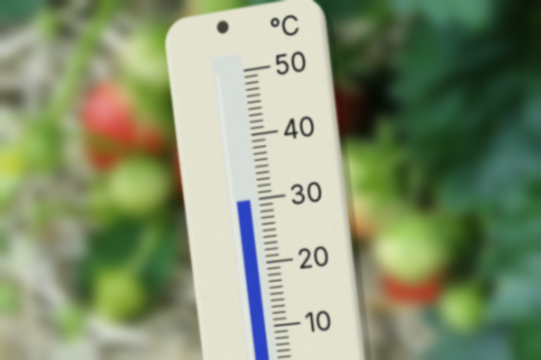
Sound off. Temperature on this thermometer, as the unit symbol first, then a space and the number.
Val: °C 30
